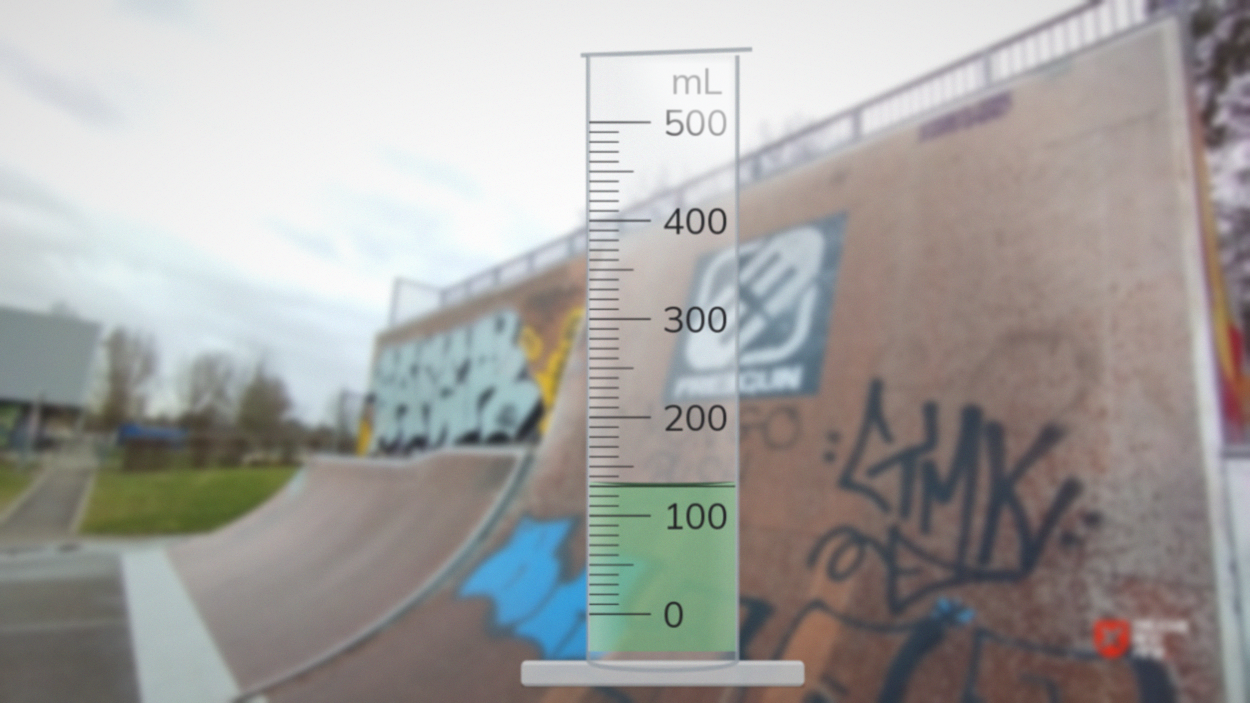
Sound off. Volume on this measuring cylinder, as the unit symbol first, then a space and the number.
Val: mL 130
